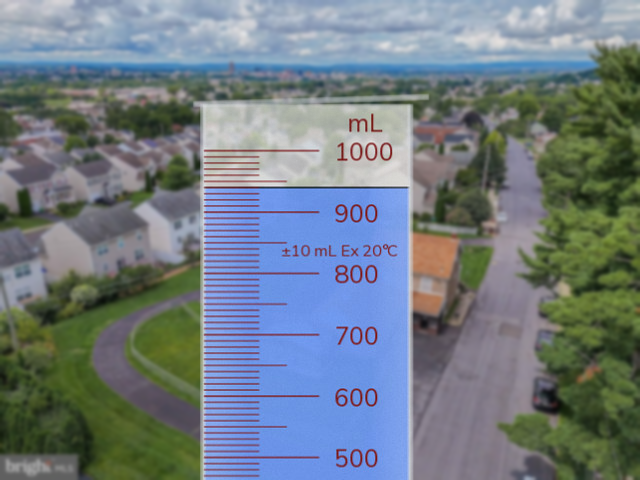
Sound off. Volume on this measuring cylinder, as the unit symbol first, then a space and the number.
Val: mL 940
